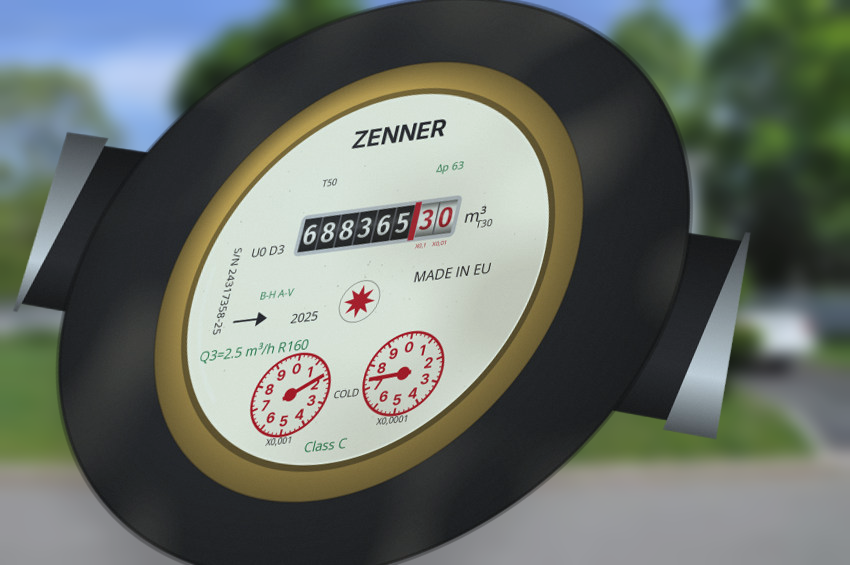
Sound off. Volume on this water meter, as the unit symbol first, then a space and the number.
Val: m³ 688365.3017
